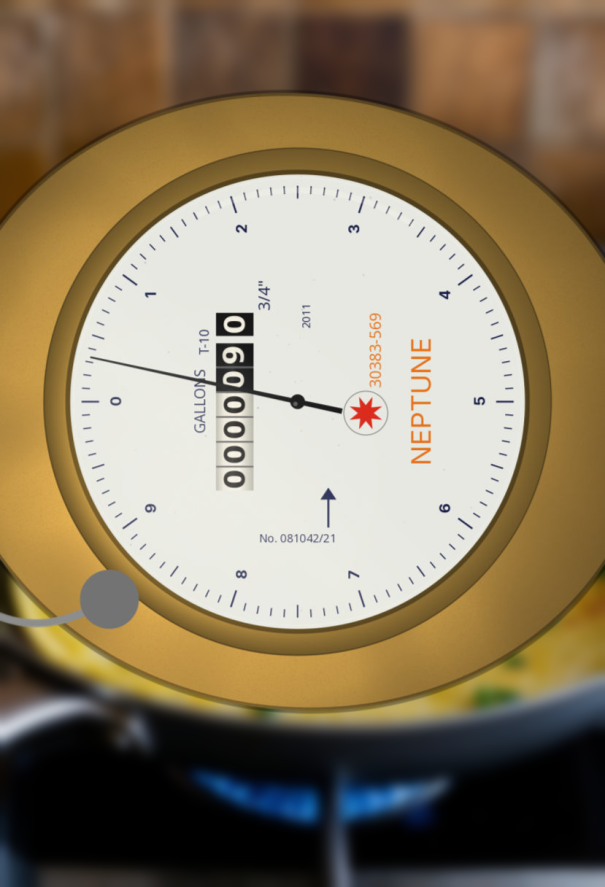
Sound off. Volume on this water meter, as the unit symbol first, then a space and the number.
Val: gal 90.3
